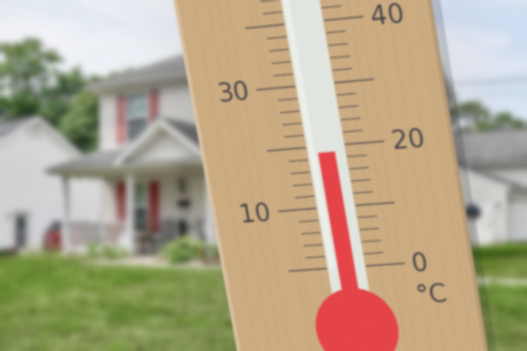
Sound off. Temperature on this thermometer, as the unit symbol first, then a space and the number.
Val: °C 19
